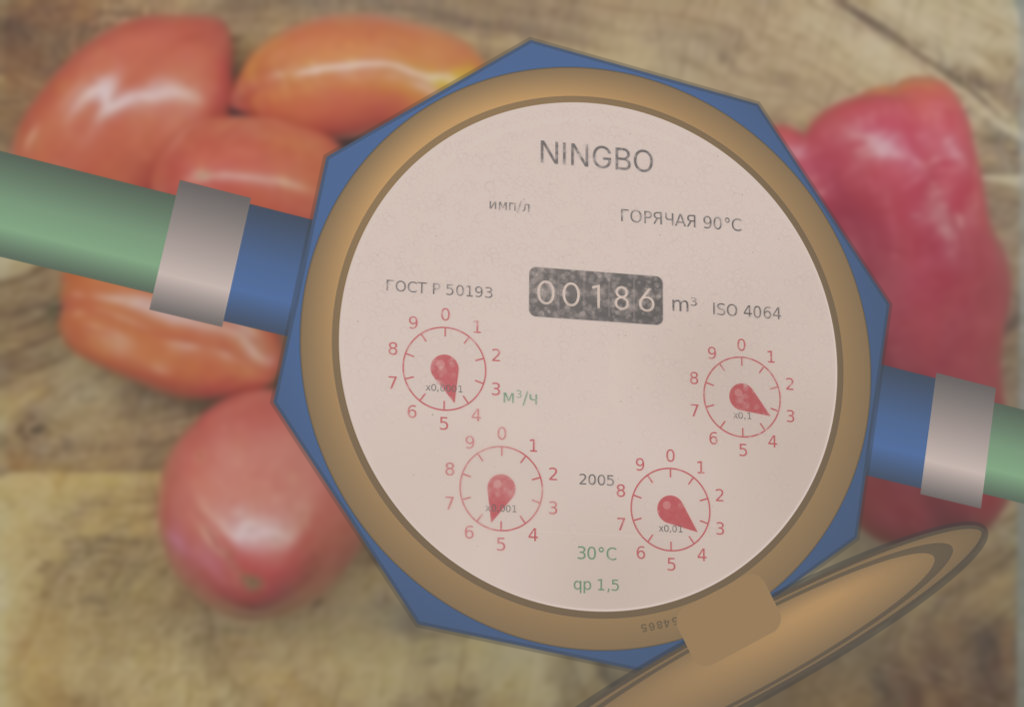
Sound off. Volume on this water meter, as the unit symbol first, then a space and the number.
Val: m³ 186.3354
